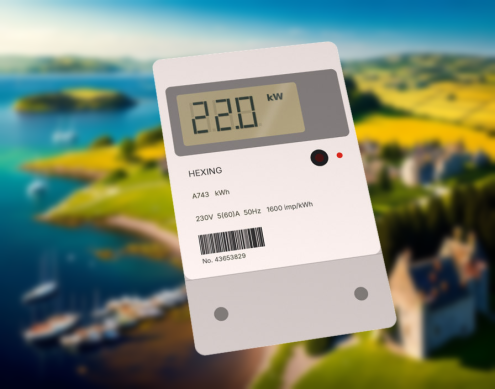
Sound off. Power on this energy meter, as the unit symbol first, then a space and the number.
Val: kW 22.0
